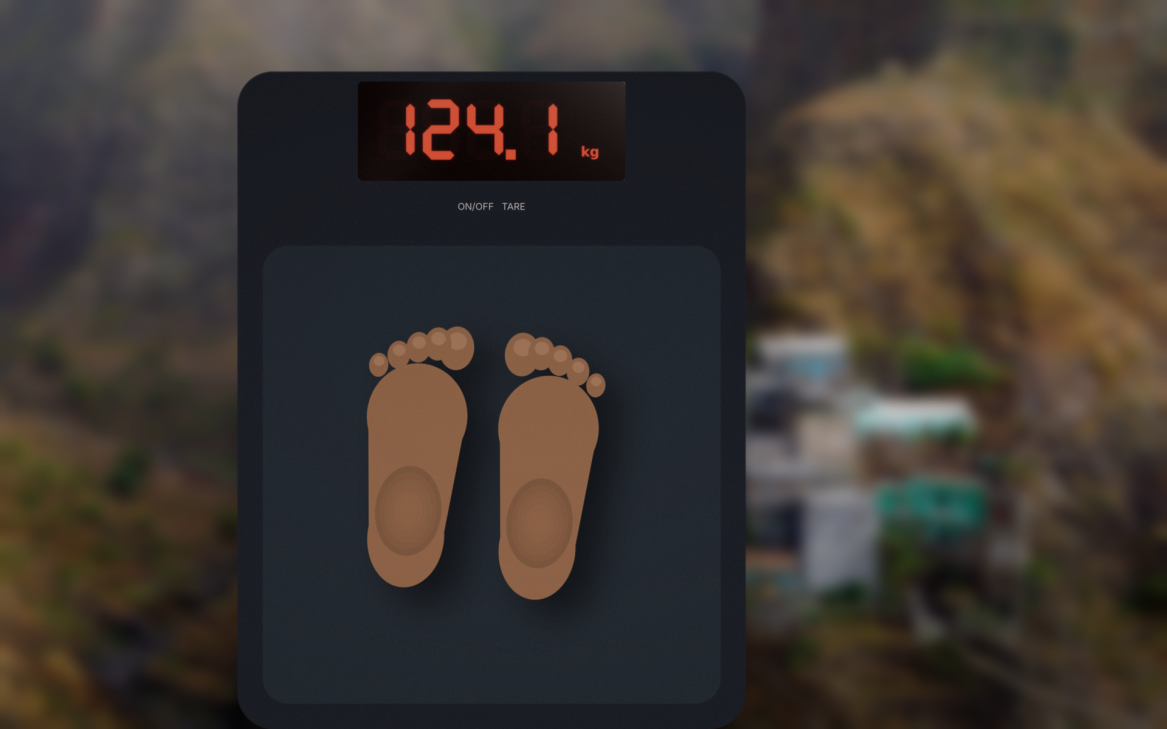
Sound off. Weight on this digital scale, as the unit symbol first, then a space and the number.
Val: kg 124.1
